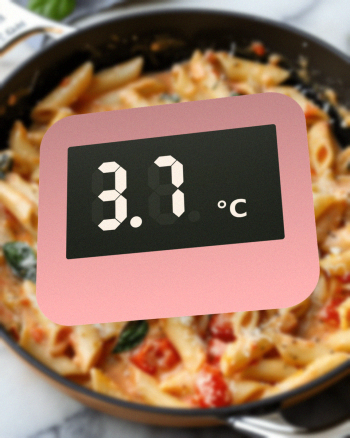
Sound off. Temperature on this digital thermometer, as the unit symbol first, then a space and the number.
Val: °C 3.7
